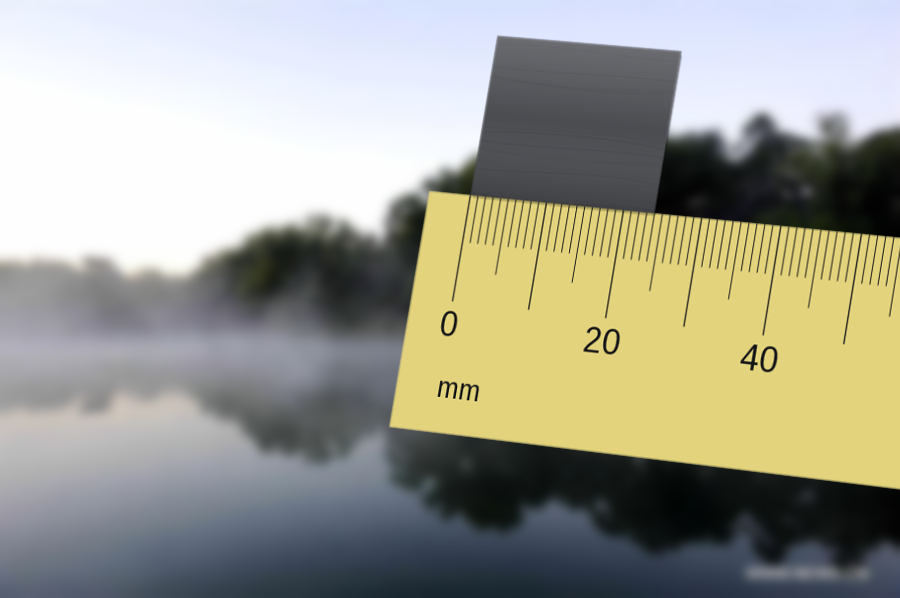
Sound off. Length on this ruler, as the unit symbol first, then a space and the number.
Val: mm 24
